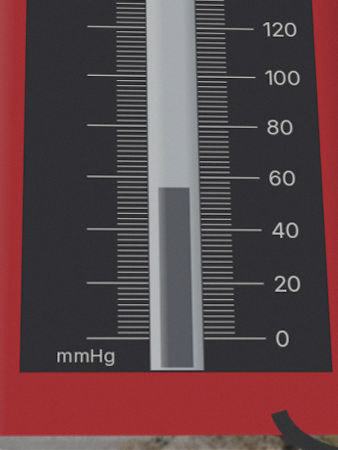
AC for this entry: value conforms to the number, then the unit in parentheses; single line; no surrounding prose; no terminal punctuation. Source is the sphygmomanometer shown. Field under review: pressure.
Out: 56 (mmHg)
